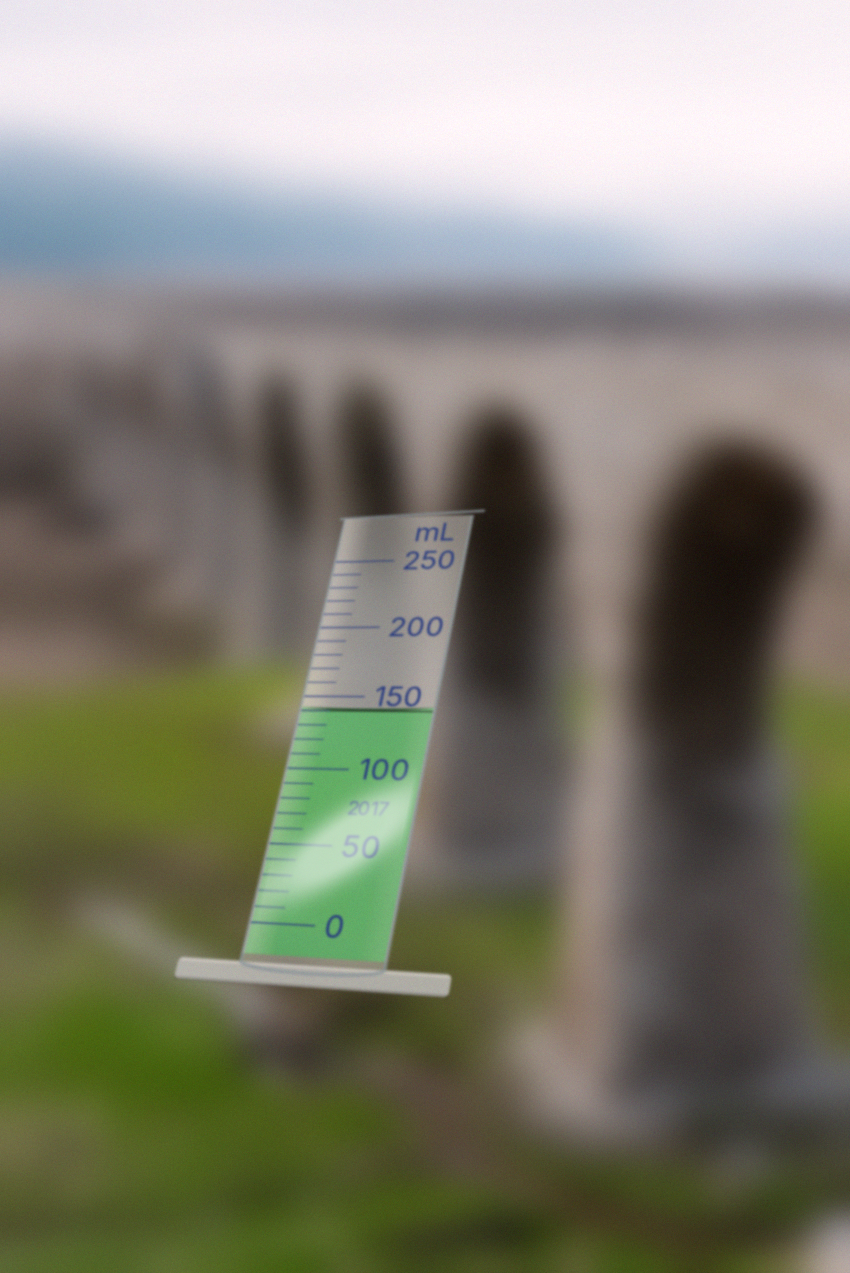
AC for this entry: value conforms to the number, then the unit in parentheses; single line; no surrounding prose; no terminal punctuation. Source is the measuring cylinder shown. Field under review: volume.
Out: 140 (mL)
